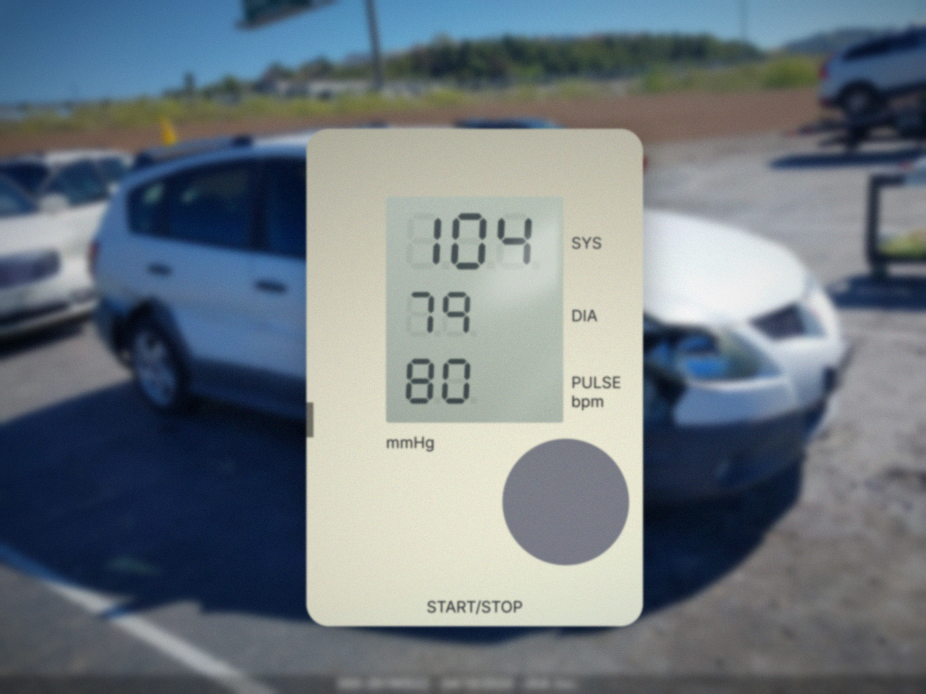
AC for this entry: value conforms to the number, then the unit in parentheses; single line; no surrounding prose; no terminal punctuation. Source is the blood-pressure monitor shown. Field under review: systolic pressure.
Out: 104 (mmHg)
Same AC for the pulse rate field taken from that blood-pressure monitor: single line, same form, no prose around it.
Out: 80 (bpm)
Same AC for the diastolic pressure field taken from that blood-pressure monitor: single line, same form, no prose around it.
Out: 79 (mmHg)
